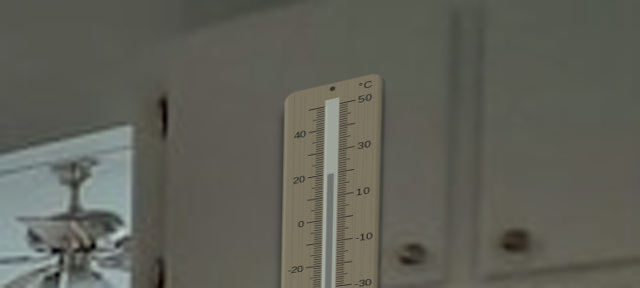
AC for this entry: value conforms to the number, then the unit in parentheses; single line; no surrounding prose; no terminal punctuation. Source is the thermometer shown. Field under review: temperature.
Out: 20 (°C)
